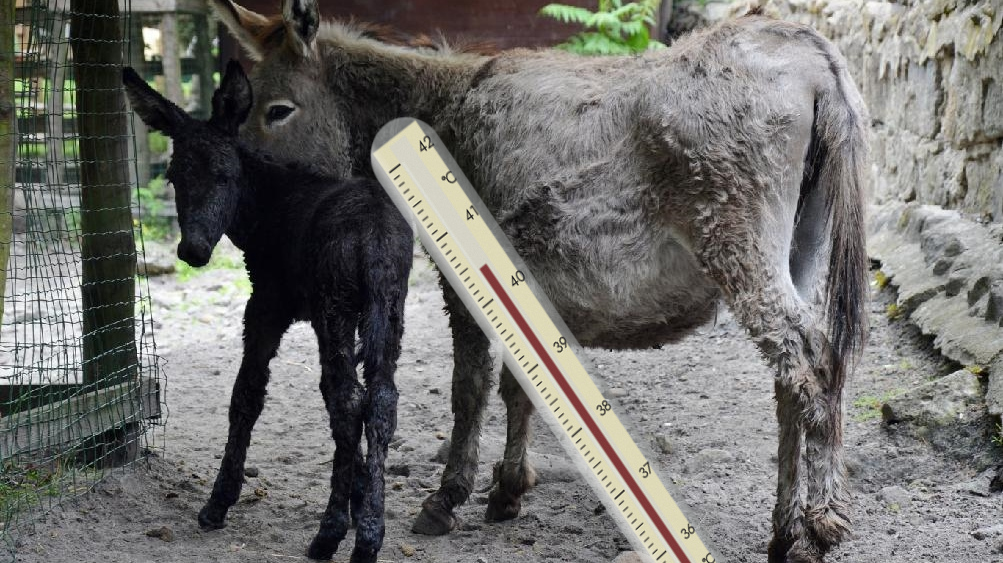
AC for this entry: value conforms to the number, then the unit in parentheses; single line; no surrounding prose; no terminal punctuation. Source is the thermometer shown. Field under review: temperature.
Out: 40.4 (°C)
